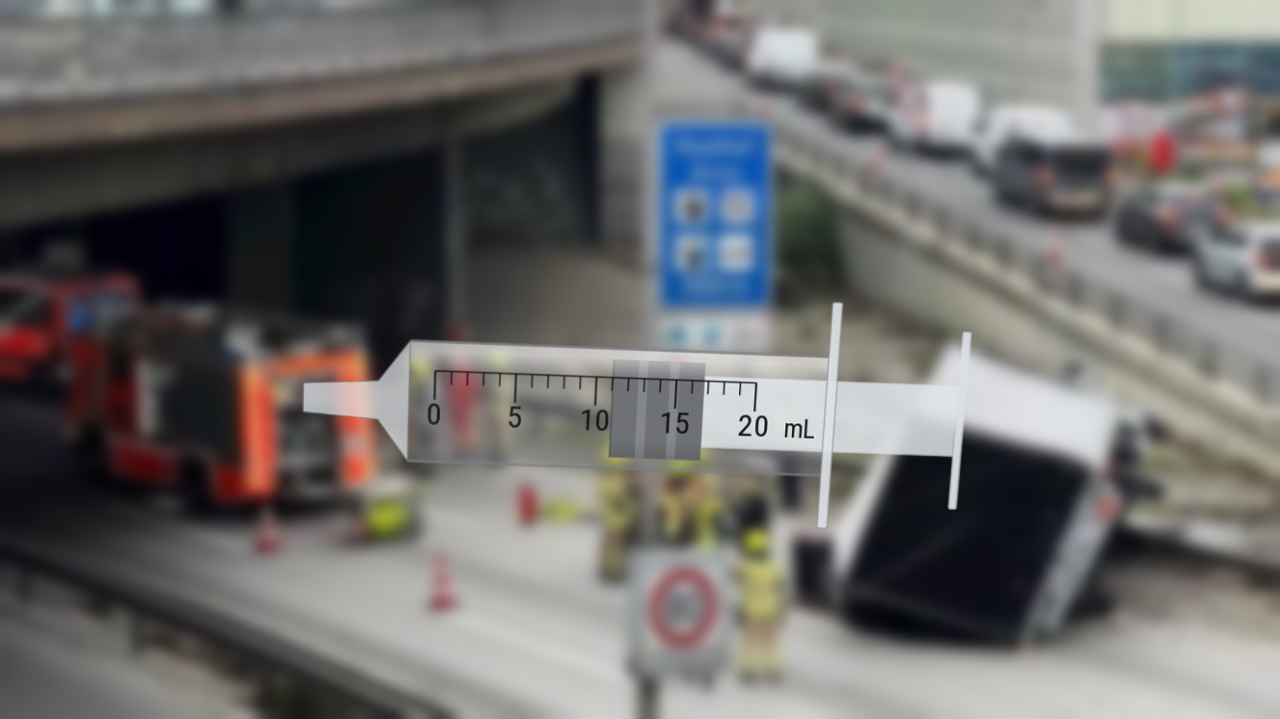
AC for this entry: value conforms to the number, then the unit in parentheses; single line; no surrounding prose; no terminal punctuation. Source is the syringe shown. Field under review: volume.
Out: 11 (mL)
